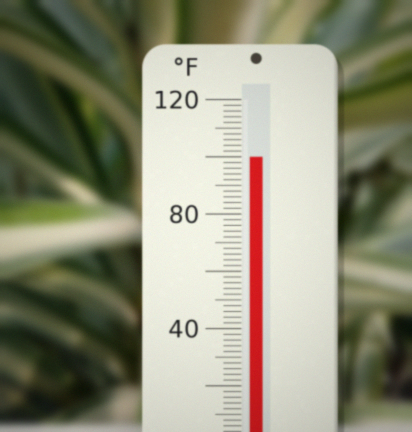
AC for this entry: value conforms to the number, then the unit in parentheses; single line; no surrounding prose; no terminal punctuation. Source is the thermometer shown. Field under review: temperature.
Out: 100 (°F)
